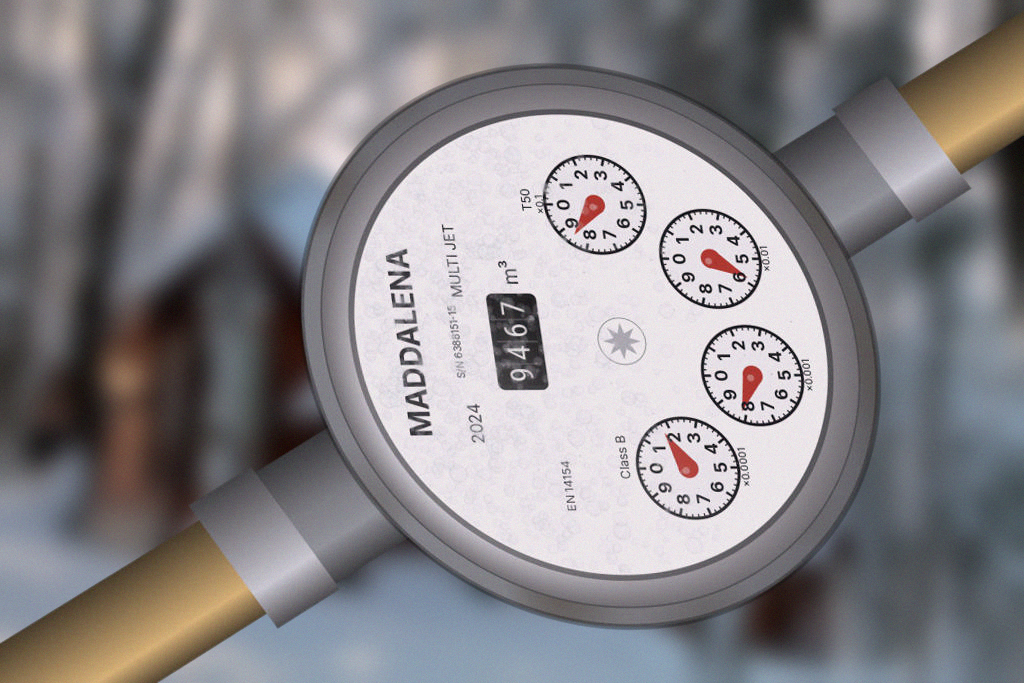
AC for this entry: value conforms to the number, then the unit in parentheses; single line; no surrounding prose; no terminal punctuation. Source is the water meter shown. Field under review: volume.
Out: 9467.8581 (m³)
